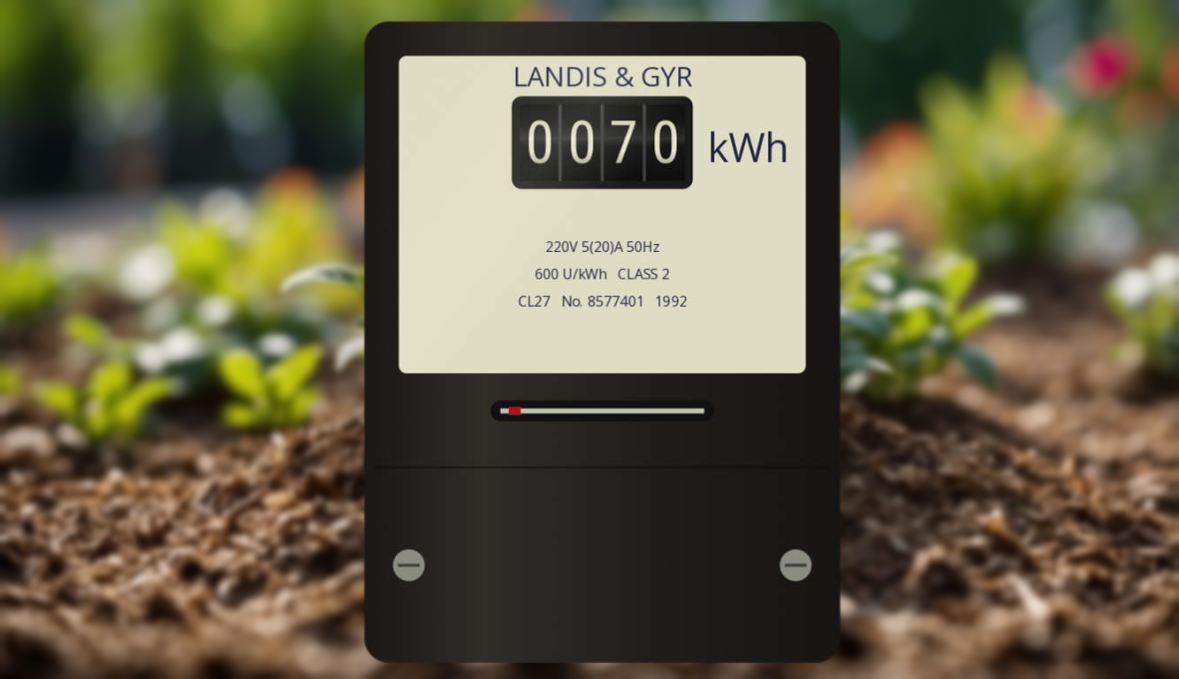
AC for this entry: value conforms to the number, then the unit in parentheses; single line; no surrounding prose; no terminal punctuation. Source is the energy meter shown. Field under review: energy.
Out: 70 (kWh)
